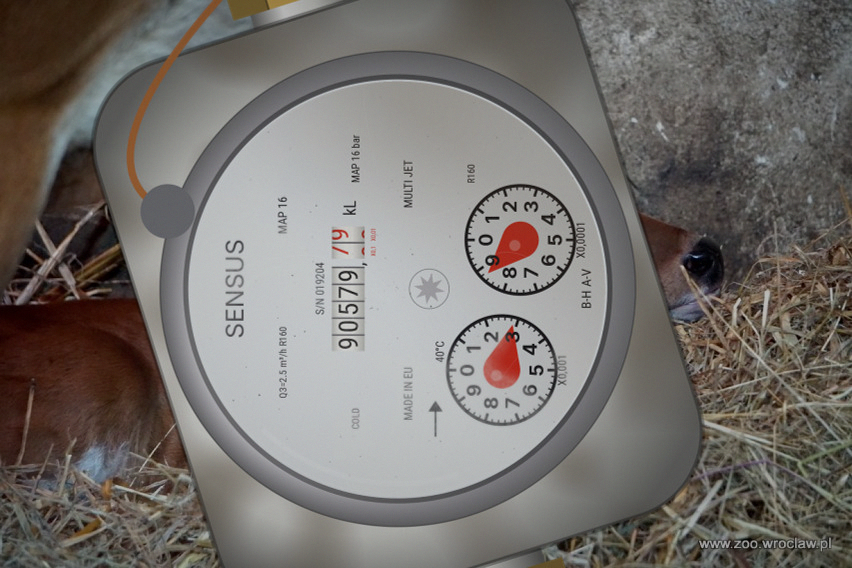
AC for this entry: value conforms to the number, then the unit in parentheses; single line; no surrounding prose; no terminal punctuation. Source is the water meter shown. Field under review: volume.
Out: 90579.7928 (kL)
